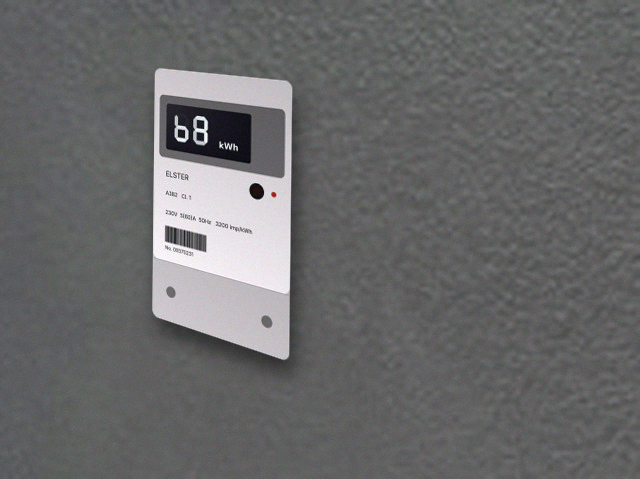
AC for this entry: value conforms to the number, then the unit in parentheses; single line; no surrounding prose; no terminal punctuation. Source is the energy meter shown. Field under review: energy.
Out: 68 (kWh)
